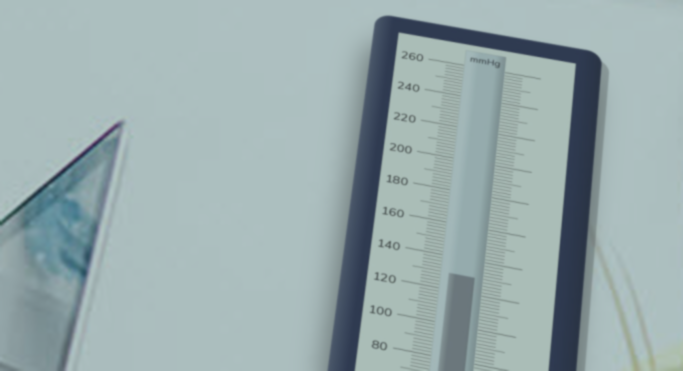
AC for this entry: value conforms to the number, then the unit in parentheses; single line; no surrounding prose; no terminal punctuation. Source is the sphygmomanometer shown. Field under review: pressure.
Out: 130 (mmHg)
